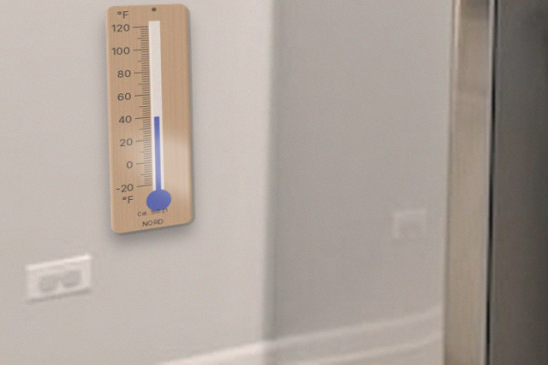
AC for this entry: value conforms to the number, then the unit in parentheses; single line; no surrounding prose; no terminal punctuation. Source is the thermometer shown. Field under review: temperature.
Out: 40 (°F)
